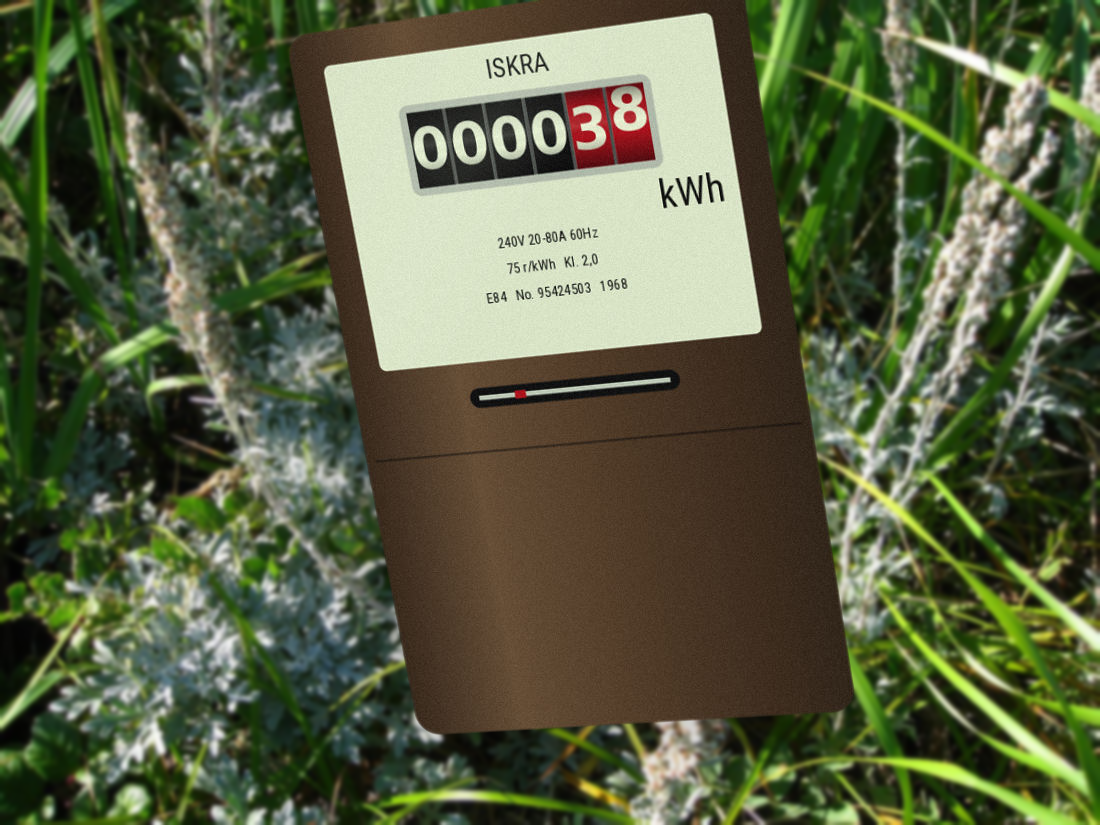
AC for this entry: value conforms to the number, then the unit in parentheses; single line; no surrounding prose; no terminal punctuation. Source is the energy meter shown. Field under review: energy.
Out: 0.38 (kWh)
